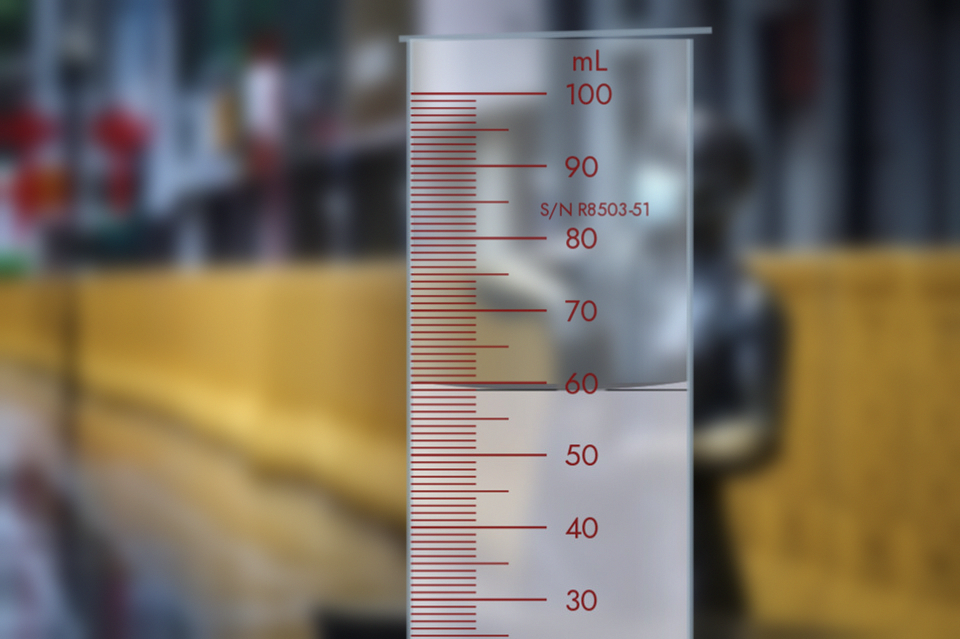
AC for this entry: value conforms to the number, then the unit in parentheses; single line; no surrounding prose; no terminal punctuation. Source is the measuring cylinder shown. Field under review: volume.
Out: 59 (mL)
